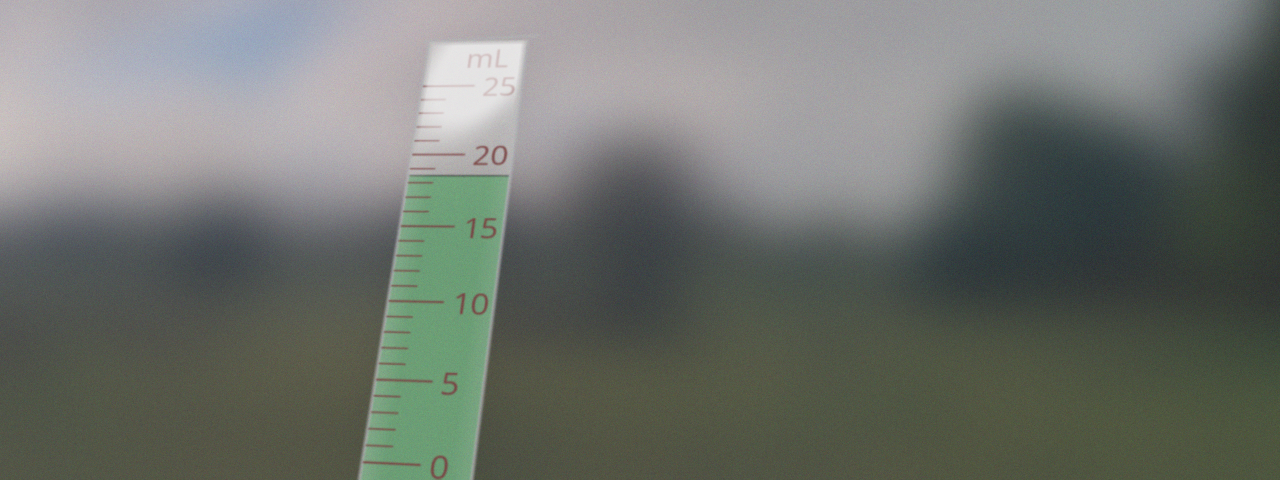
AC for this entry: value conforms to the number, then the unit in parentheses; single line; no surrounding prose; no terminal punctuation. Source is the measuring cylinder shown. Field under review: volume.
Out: 18.5 (mL)
